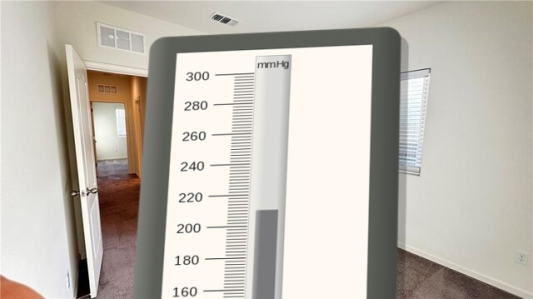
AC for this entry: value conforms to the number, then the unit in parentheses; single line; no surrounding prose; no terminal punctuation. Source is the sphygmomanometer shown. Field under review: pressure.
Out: 210 (mmHg)
